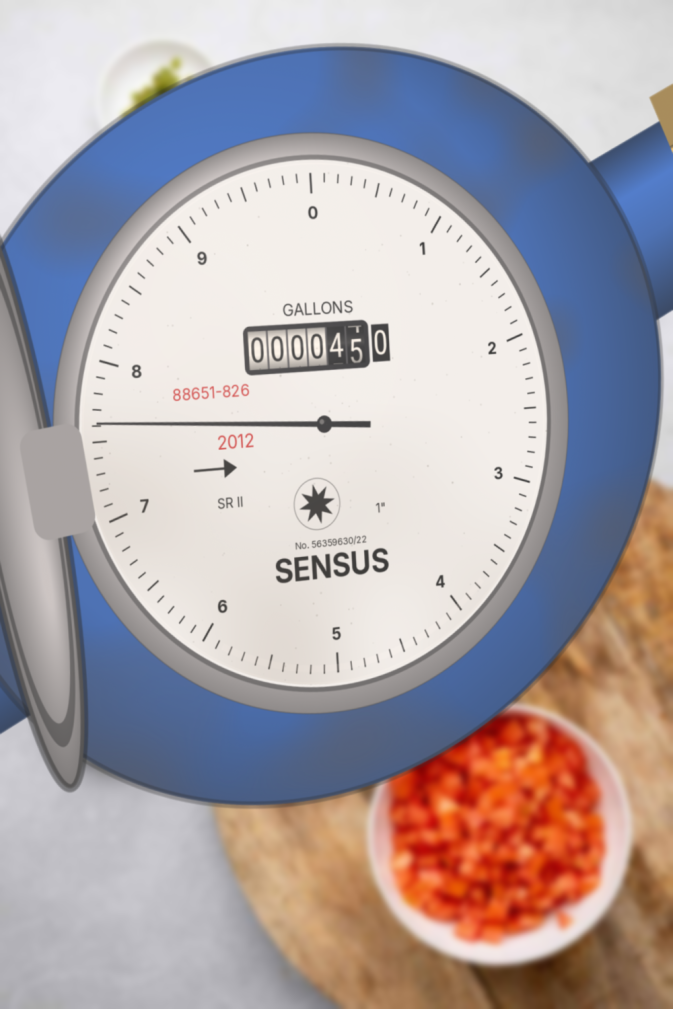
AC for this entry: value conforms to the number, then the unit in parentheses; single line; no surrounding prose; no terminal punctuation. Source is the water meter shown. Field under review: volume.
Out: 447.6 (gal)
